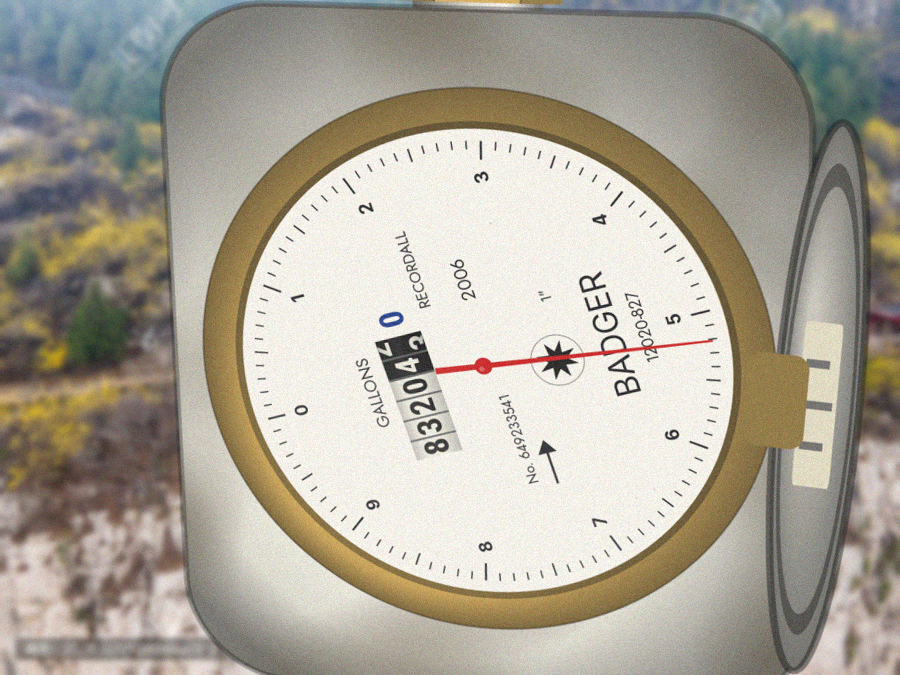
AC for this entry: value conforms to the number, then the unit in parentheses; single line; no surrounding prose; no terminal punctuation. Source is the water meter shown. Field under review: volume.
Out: 8320425.2 (gal)
